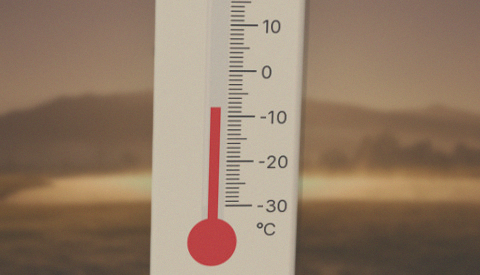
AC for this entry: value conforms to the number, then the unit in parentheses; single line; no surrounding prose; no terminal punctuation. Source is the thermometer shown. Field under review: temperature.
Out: -8 (°C)
